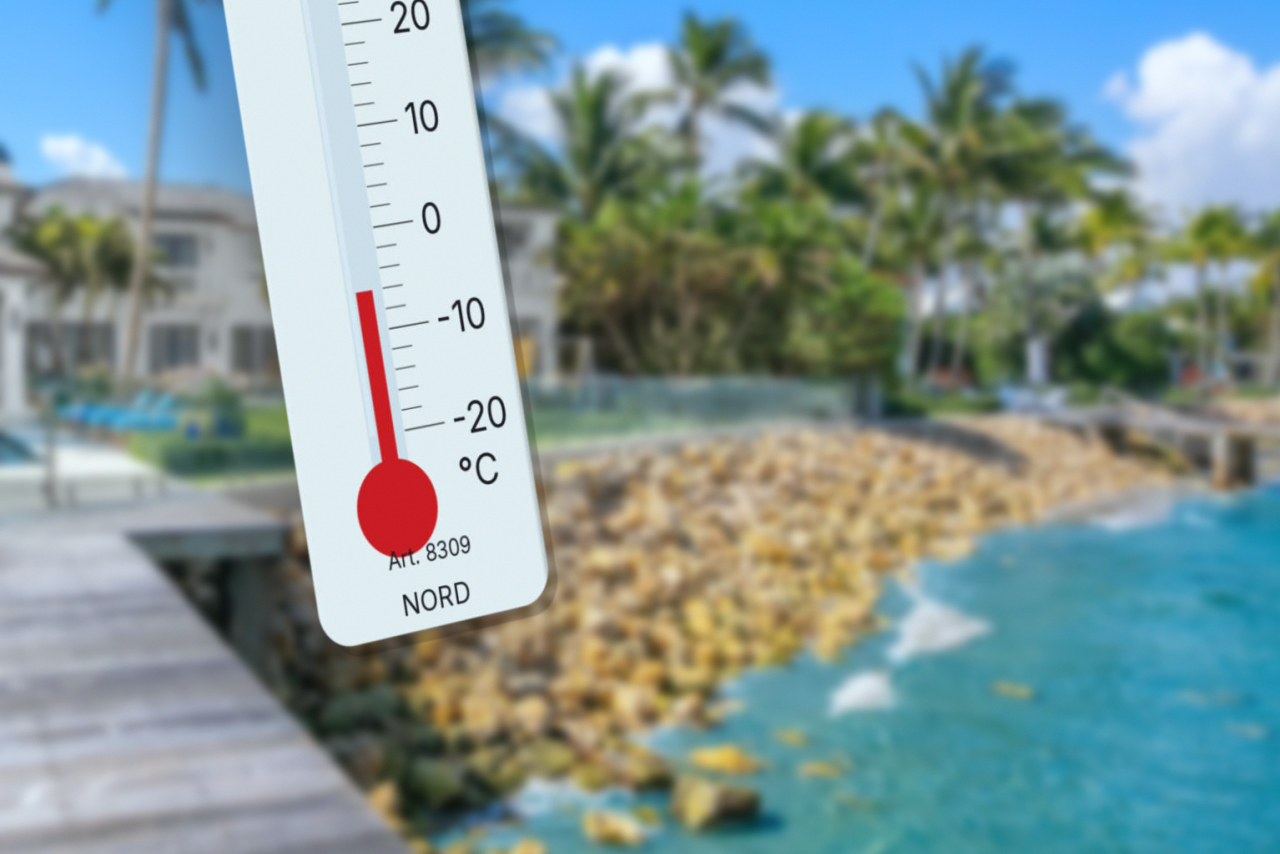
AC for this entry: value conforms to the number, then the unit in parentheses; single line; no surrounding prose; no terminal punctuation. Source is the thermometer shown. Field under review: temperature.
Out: -6 (°C)
